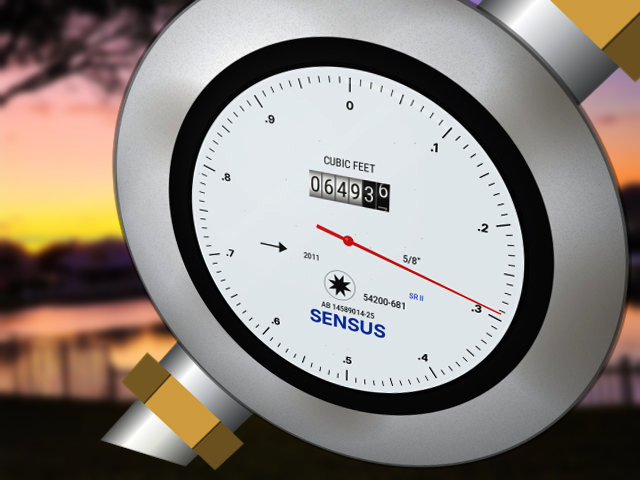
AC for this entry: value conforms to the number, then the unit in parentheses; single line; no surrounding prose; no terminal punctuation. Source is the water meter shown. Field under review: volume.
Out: 64936.29 (ft³)
